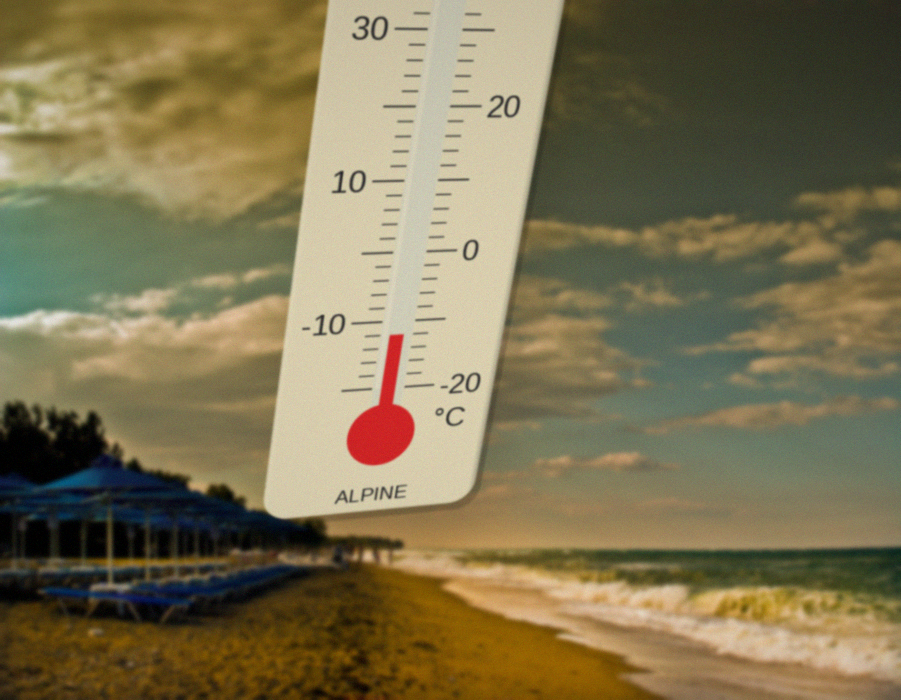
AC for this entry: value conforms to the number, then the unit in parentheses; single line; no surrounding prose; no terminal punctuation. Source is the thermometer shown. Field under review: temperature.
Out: -12 (°C)
